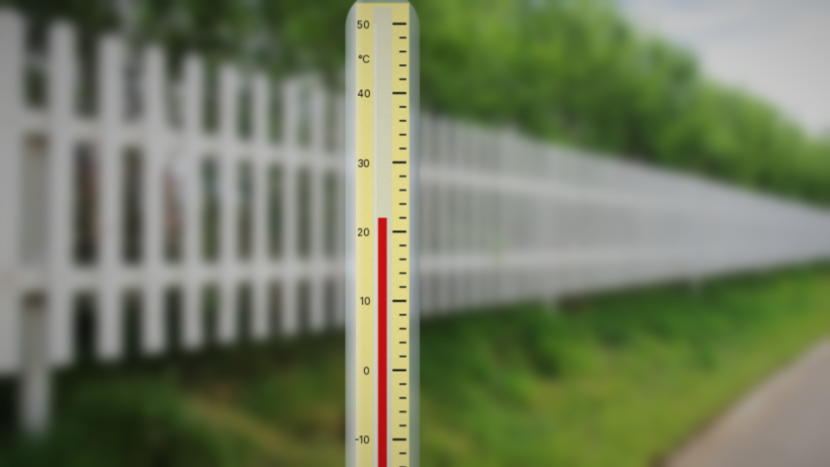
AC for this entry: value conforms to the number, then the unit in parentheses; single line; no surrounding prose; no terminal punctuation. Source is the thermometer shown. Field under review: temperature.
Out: 22 (°C)
